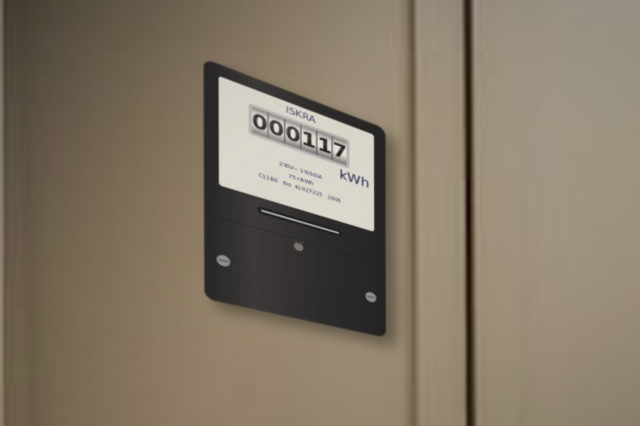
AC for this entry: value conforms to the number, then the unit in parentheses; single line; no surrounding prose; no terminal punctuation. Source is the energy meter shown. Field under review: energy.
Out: 117 (kWh)
